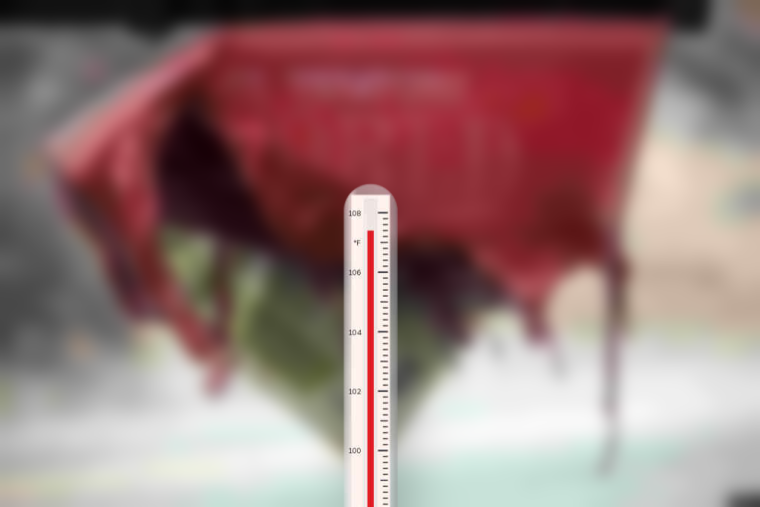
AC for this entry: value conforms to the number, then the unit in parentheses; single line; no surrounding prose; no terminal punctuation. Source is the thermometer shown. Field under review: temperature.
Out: 107.4 (°F)
